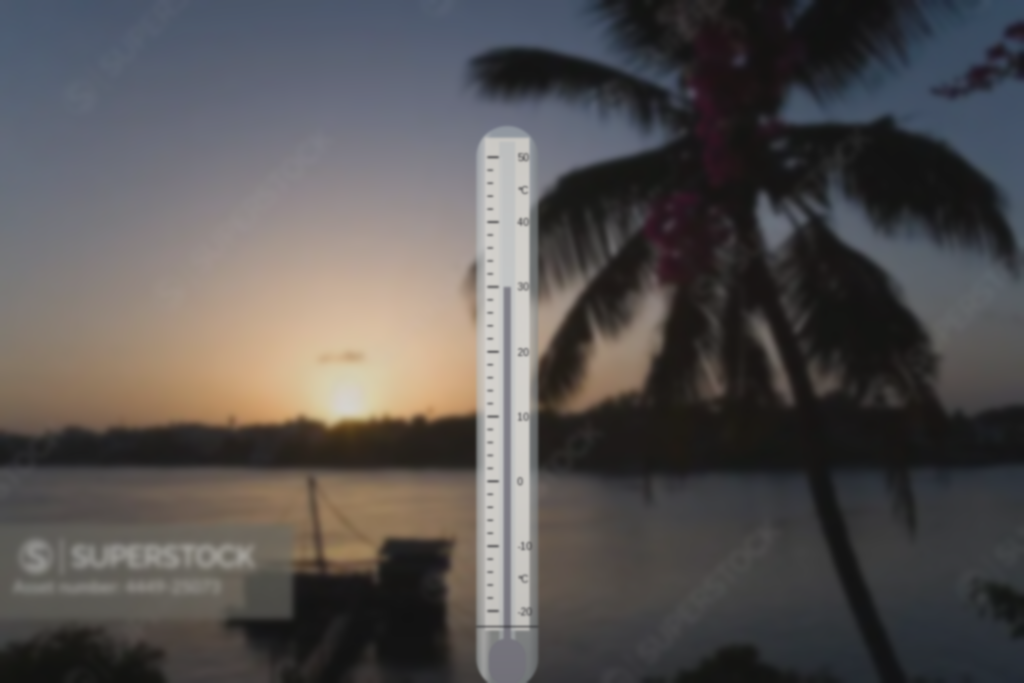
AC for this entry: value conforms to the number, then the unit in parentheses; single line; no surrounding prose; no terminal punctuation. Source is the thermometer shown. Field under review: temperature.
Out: 30 (°C)
